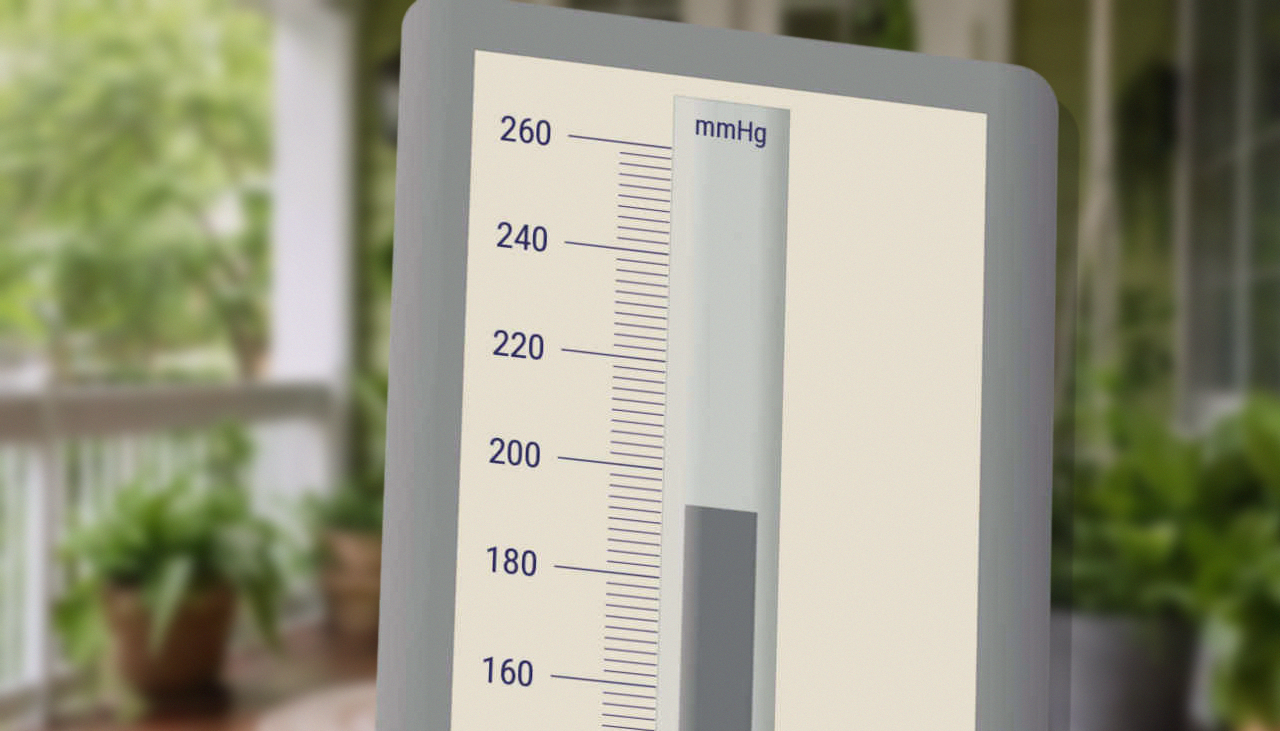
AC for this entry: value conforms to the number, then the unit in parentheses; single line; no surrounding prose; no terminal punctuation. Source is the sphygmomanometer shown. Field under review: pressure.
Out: 194 (mmHg)
